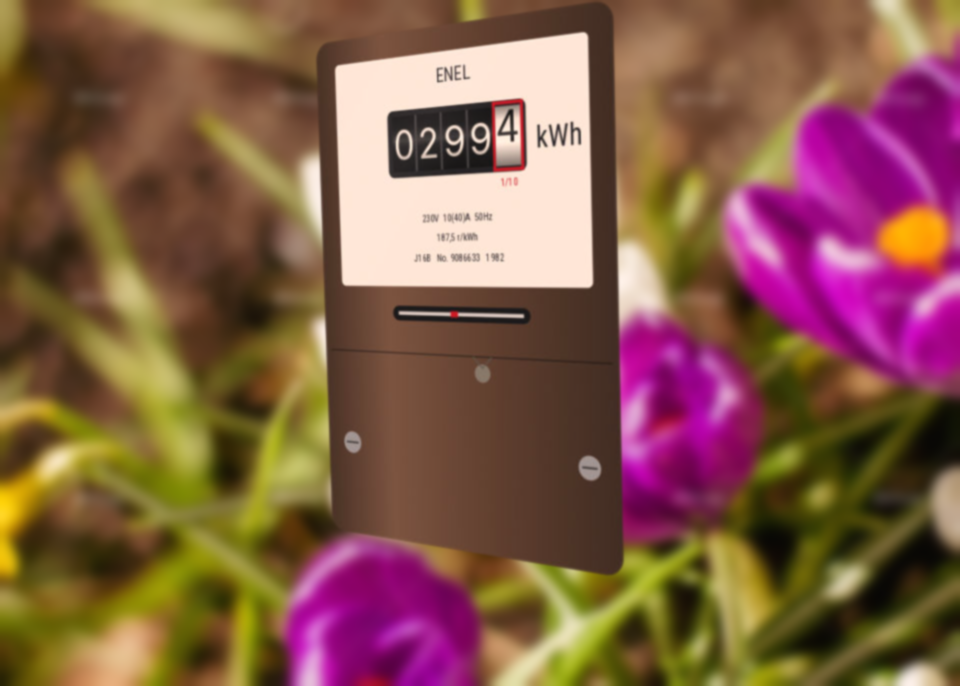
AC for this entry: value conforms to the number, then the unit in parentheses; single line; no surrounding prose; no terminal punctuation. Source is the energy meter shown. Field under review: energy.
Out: 299.4 (kWh)
